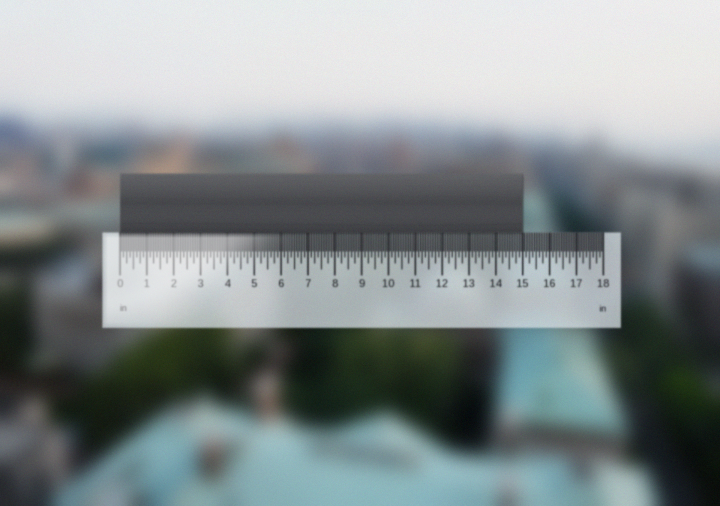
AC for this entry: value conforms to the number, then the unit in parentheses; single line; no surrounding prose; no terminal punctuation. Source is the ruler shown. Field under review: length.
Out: 15 (in)
